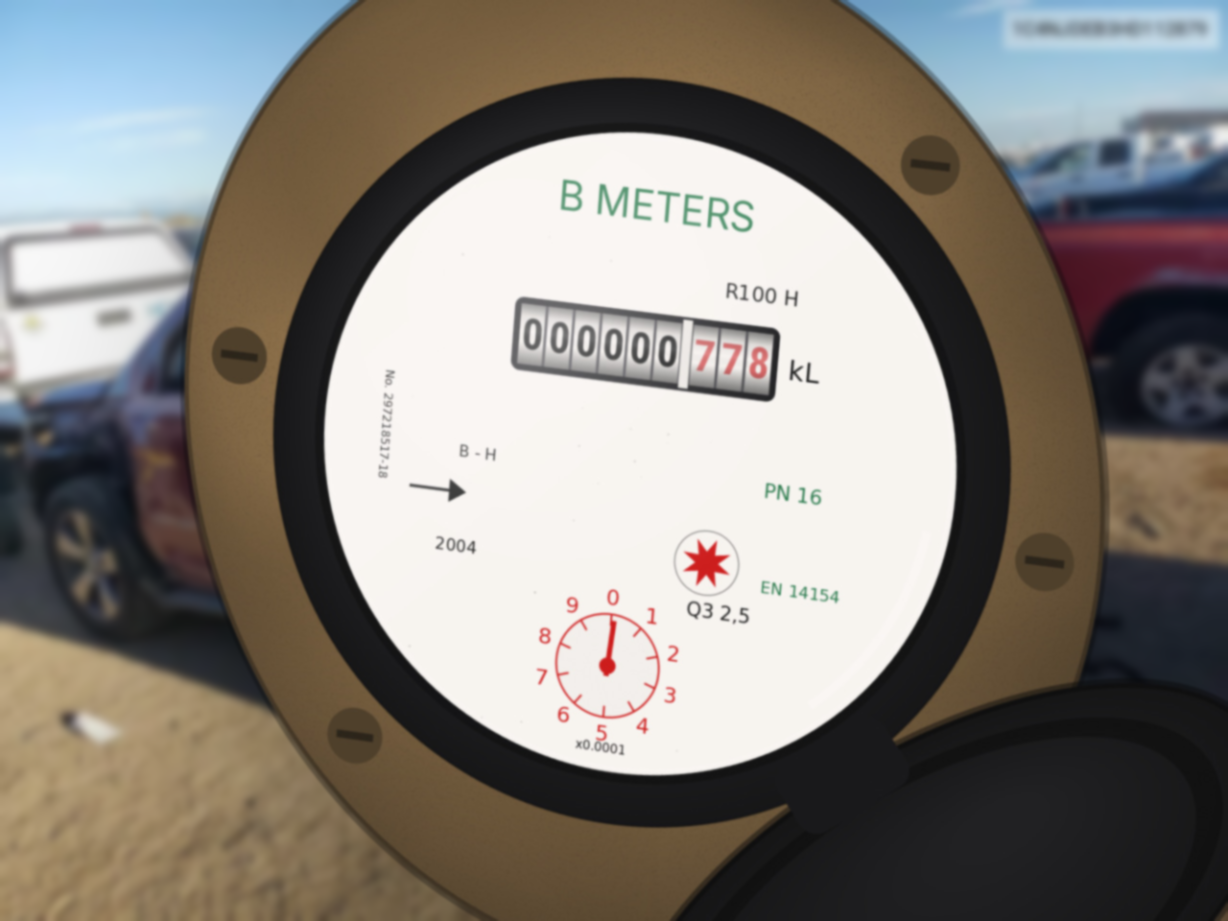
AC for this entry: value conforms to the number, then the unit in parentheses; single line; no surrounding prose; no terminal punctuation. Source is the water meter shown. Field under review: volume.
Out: 0.7780 (kL)
